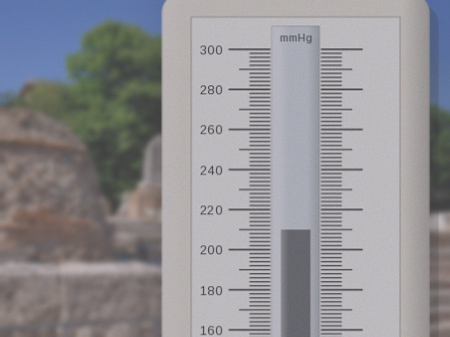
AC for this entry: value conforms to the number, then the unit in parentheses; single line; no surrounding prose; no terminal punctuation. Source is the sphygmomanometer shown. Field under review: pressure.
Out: 210 (mmHg)
